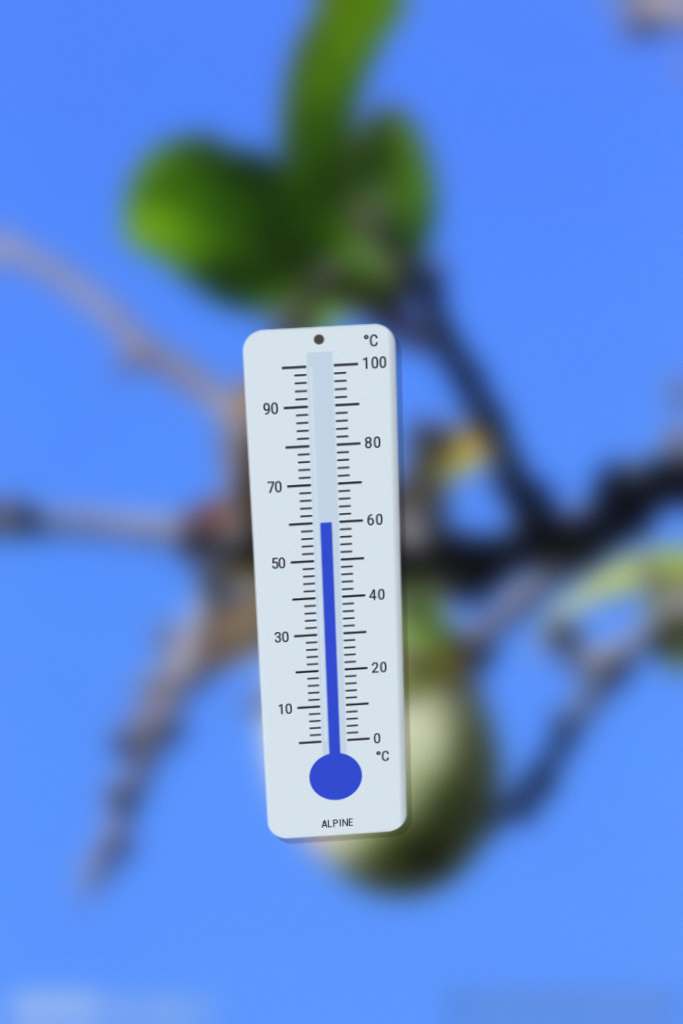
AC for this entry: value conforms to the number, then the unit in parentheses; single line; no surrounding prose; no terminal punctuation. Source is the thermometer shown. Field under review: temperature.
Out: 60 (°C)
